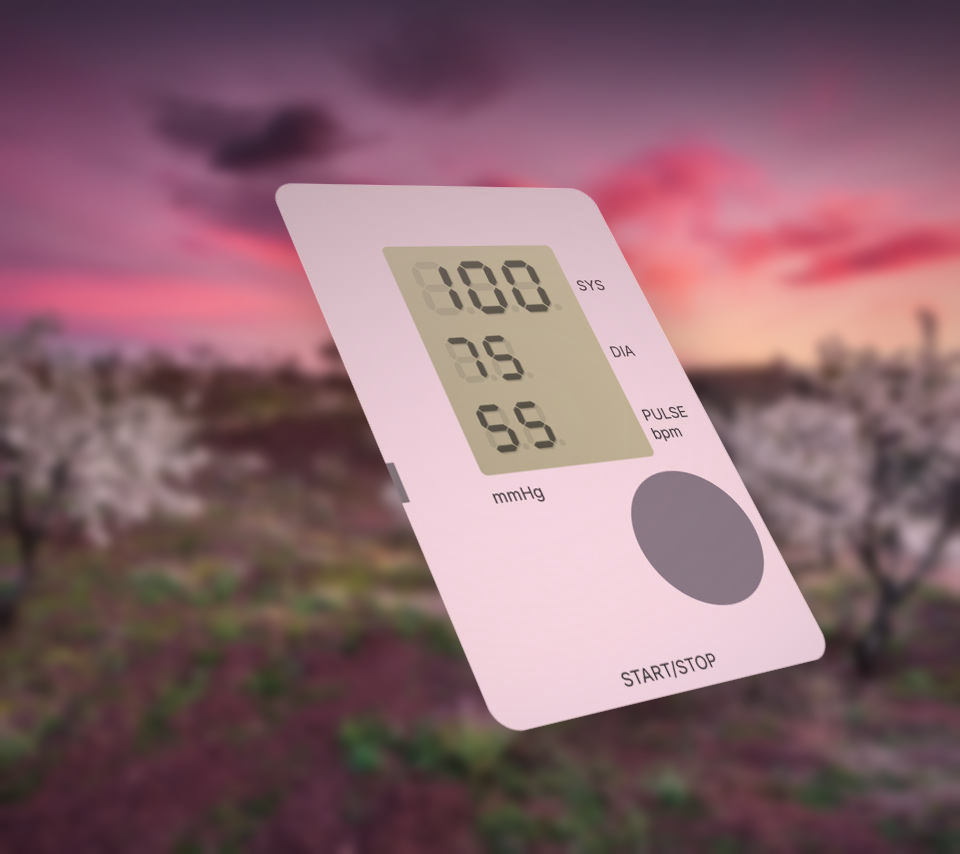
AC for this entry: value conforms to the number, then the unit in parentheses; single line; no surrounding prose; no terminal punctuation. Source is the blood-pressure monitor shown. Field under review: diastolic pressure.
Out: 75 (mmHg)
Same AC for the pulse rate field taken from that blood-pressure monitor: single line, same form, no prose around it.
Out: 55 (bpm)
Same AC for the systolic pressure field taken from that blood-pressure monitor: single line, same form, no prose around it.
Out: 100 (mmHg)
